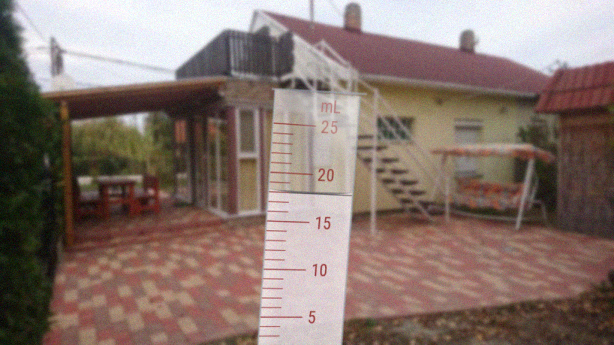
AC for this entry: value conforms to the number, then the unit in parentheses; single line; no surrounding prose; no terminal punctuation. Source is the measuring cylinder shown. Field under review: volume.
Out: 18 (mL)
